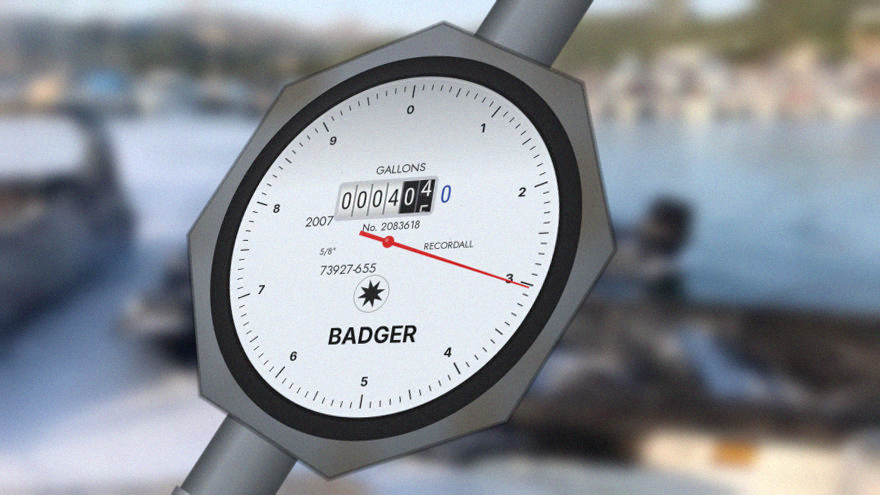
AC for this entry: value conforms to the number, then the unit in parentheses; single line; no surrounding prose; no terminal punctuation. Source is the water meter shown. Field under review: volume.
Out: 4043.0 (gal)
